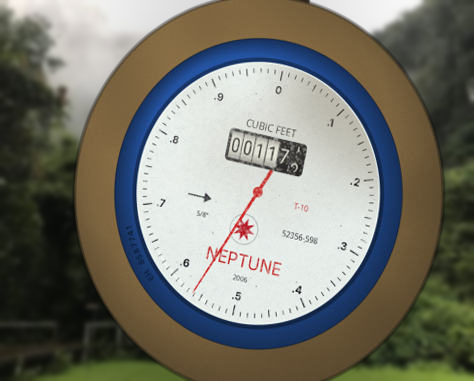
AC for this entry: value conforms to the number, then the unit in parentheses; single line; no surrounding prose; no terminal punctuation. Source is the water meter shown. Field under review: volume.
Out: 1171.56 (ft³)
